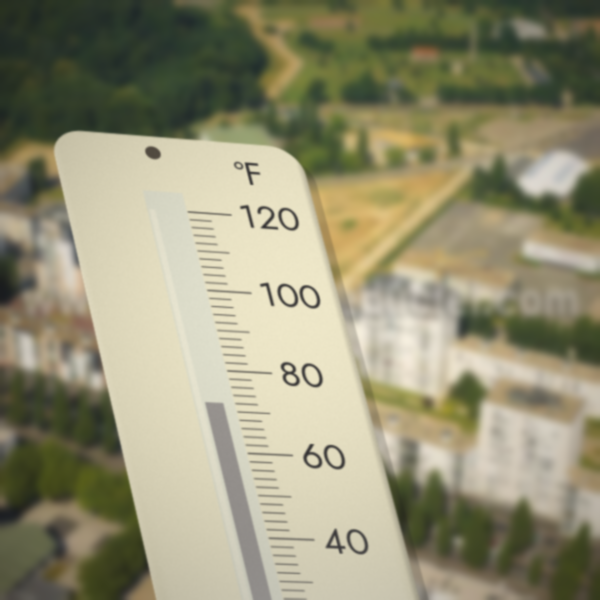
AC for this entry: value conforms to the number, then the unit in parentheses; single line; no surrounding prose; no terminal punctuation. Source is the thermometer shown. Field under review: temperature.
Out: 72 (°F)
